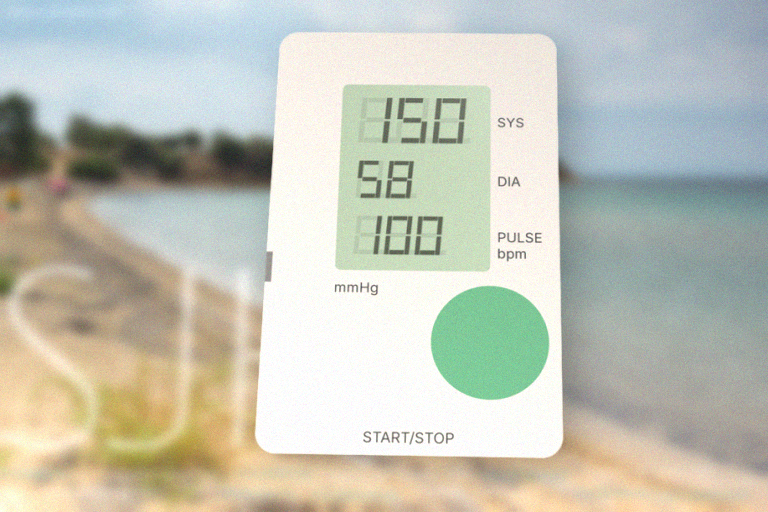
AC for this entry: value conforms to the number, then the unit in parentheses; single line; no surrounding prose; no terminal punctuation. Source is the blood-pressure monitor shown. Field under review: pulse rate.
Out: 100 (bpm)
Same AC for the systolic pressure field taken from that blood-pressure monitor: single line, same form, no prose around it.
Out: 150 (mmHg)
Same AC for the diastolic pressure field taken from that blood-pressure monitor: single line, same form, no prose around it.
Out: 58 (mmHg)
